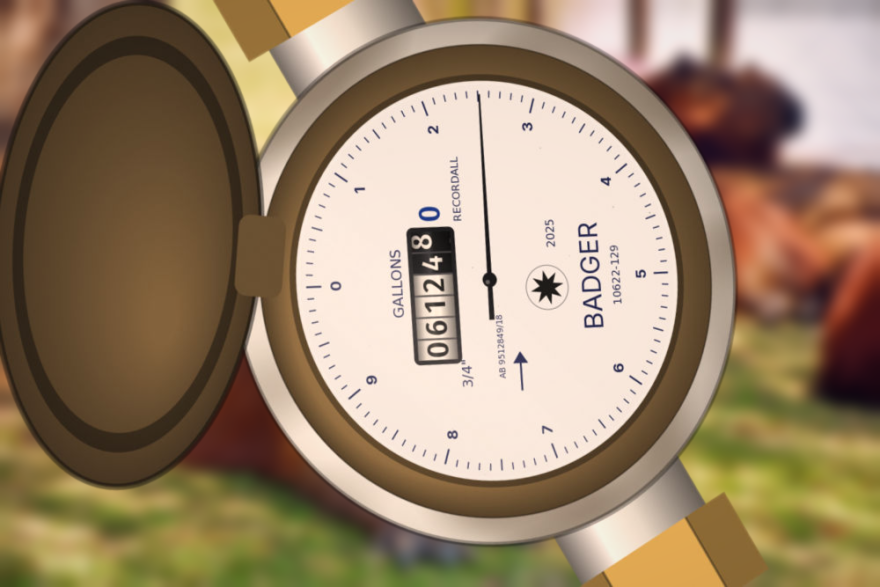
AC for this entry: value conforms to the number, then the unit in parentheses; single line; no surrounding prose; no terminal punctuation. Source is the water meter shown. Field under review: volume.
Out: 612482.5 (gal)
